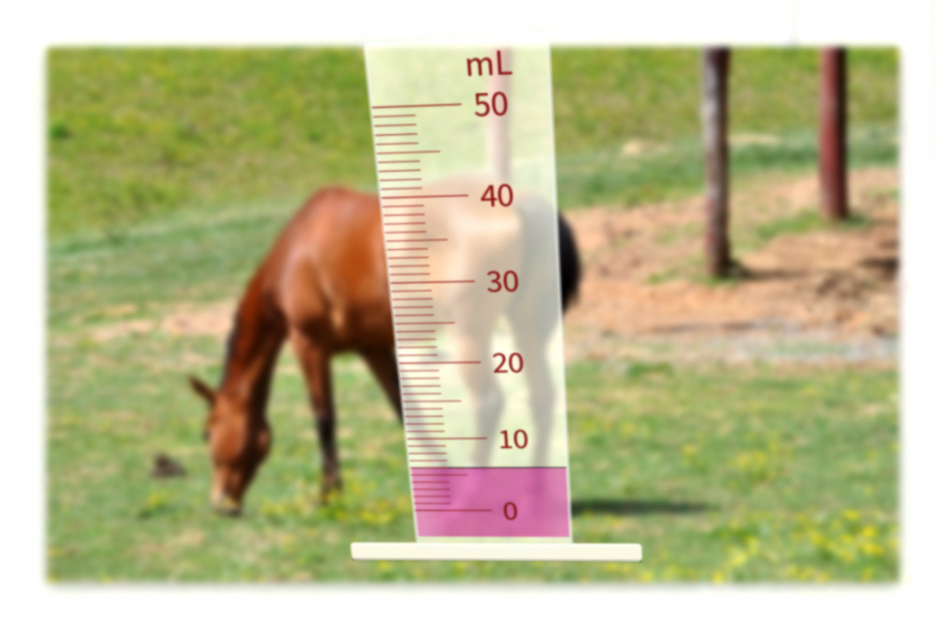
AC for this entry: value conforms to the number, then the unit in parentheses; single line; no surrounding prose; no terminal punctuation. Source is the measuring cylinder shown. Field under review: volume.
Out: 6 (mL)
